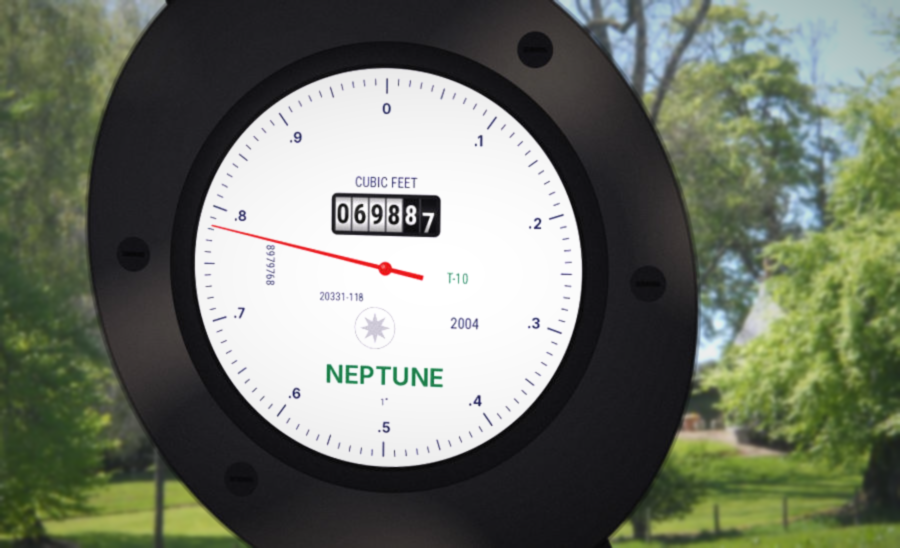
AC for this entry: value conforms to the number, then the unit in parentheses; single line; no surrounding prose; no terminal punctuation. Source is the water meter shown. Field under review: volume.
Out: 69886.78 (ft³)
